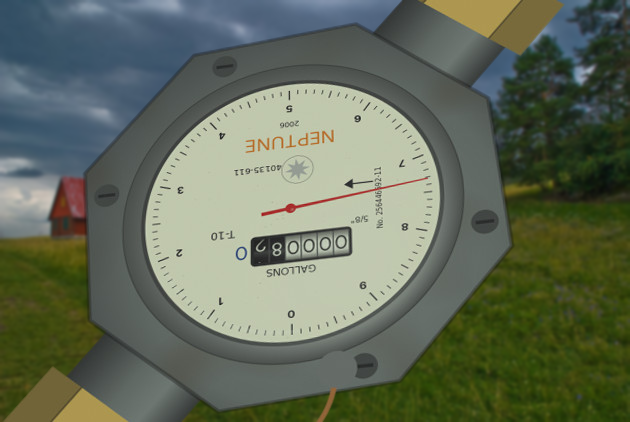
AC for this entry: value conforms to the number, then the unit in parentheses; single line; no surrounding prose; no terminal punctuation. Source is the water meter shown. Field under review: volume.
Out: 817.3 (gal)
